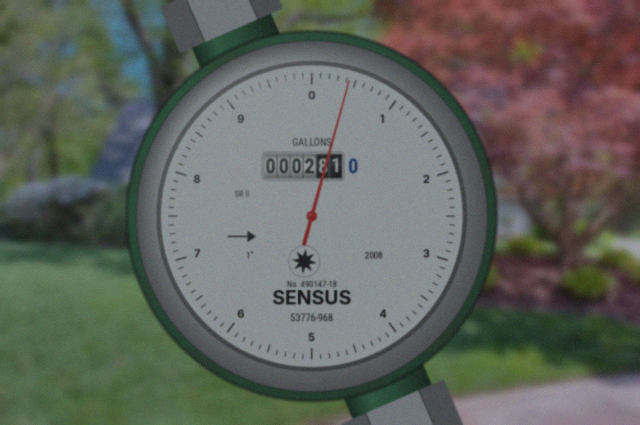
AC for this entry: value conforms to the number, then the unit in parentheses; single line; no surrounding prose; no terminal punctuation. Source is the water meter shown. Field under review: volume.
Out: 2810.4 (gal)
